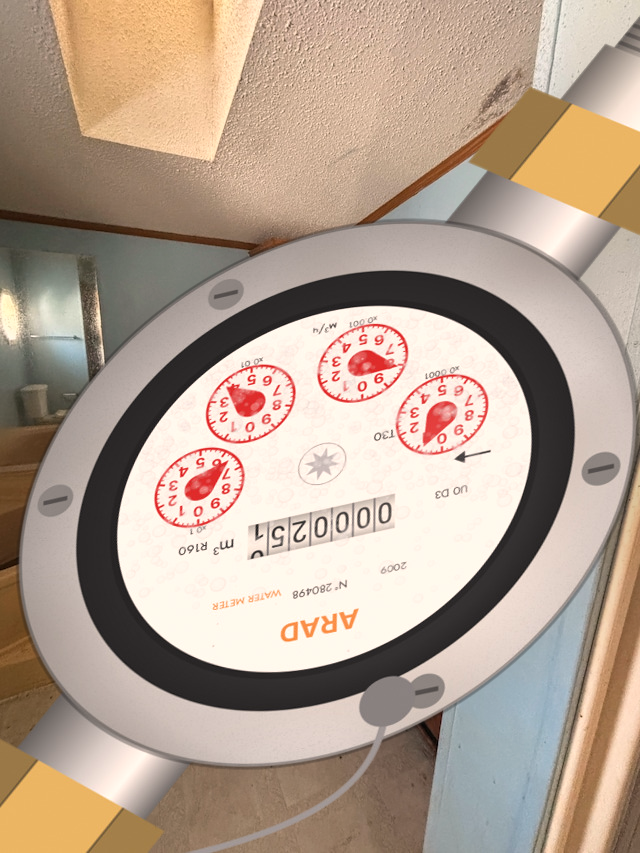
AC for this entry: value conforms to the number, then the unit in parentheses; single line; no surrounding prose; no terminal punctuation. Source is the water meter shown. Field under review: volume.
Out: 250.6380 (m³)
